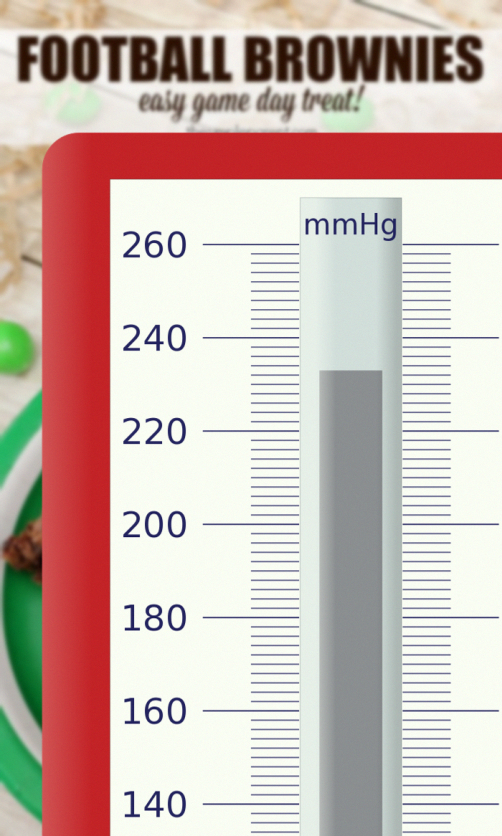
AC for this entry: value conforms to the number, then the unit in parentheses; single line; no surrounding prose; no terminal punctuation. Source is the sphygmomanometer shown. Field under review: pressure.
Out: 233 (mmHg)
